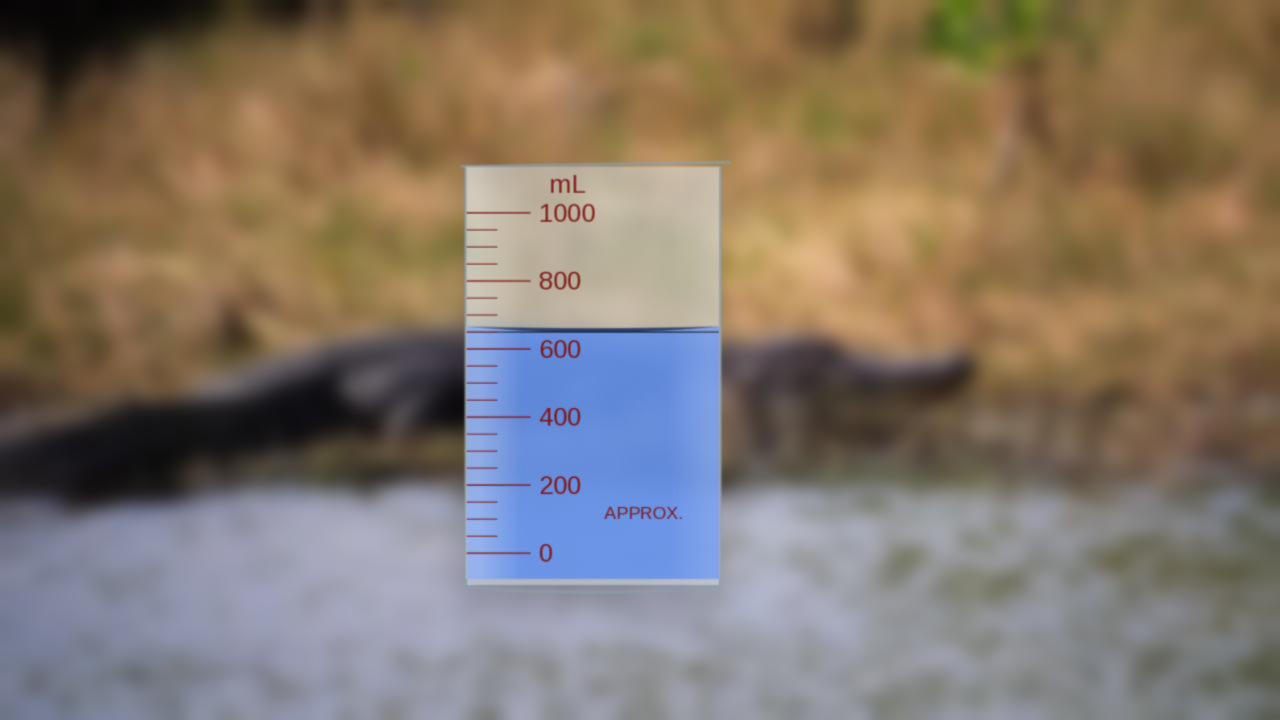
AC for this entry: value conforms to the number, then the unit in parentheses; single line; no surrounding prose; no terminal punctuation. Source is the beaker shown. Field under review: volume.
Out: 650 (mL)
